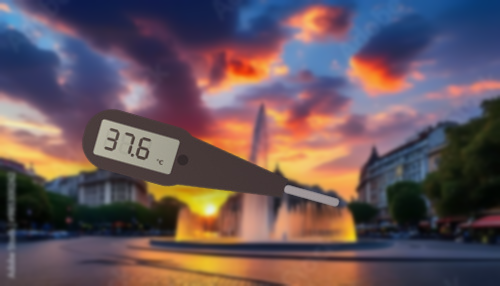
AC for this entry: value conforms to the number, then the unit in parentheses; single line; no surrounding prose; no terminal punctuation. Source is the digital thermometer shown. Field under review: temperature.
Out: 37.6 (°C)
